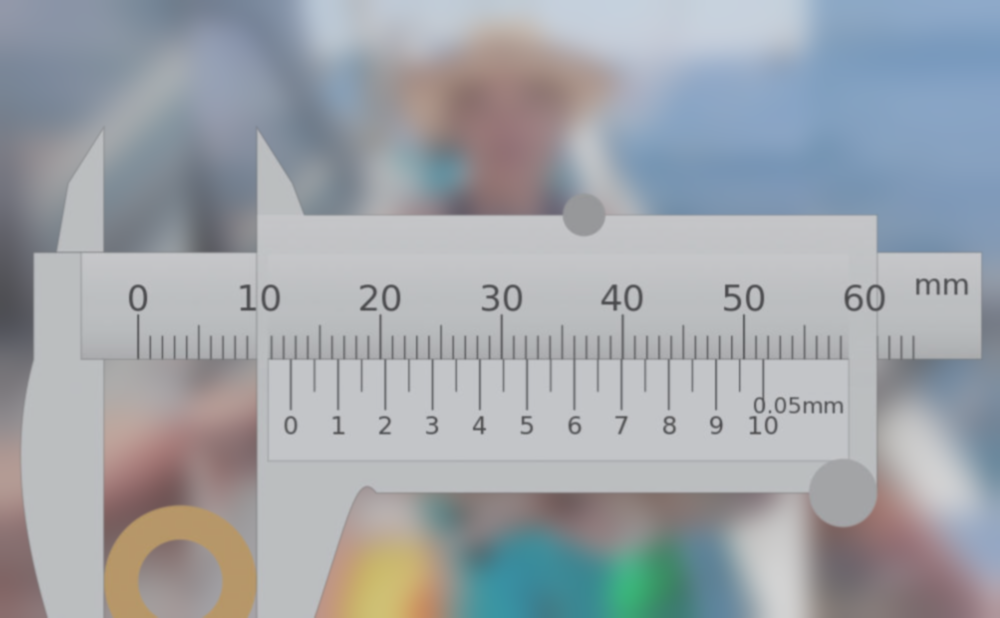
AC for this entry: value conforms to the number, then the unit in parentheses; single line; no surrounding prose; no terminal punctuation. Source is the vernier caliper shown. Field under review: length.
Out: 12.6 (mm)
